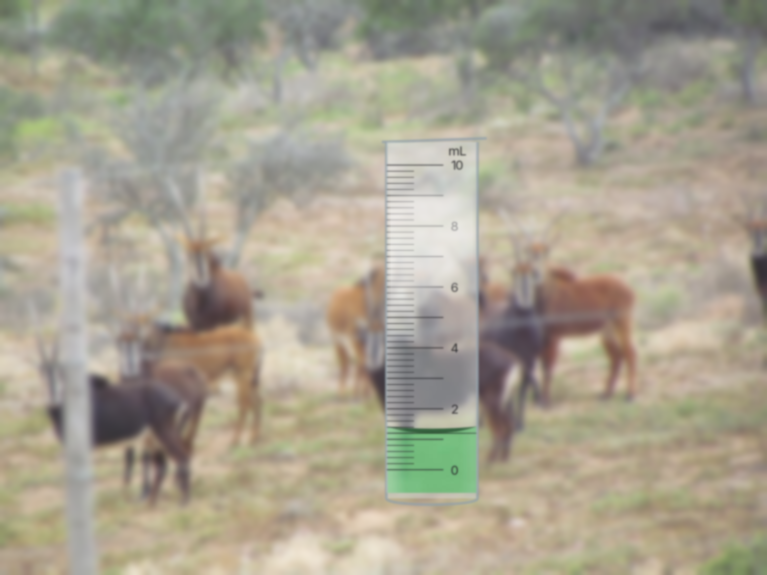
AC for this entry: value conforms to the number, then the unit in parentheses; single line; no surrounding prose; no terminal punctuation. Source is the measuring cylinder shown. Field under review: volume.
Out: 1.2 (mL)
